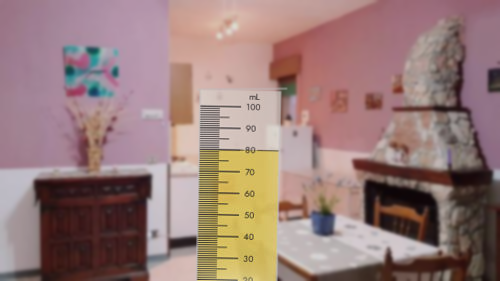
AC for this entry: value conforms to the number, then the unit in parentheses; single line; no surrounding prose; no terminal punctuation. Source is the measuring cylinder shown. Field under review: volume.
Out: 80 (mL)
